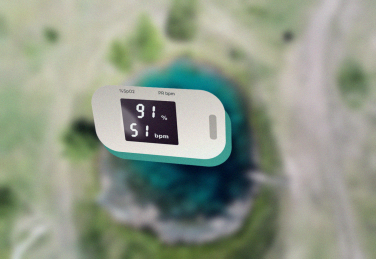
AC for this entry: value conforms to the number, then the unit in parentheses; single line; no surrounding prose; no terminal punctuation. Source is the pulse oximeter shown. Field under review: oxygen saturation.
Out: 91 (%)
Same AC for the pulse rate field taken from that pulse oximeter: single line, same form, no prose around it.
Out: 51 (bpm)
